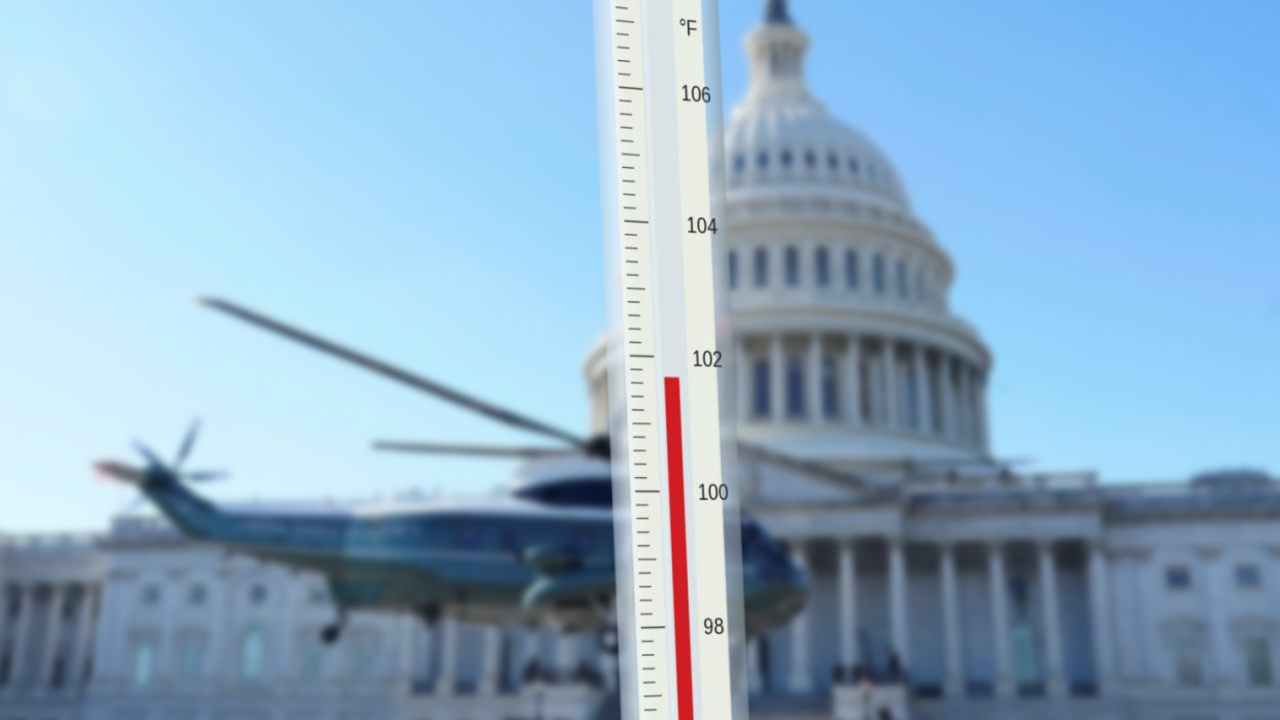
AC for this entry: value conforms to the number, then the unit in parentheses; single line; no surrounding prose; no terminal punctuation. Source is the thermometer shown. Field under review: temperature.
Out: 101.7 (°F)
